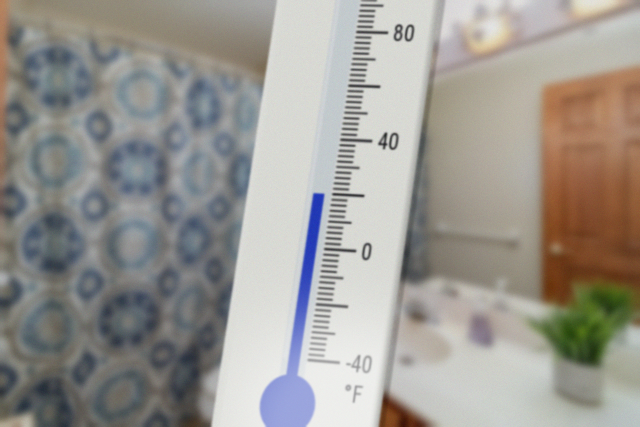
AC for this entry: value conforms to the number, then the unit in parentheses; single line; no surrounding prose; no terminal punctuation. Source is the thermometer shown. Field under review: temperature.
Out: 20 (°F)
